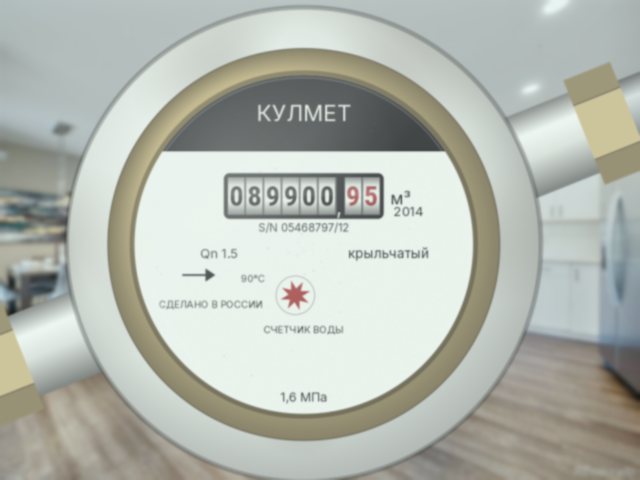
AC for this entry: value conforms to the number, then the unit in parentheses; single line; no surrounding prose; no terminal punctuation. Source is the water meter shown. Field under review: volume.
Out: 89900.95 (m³)
